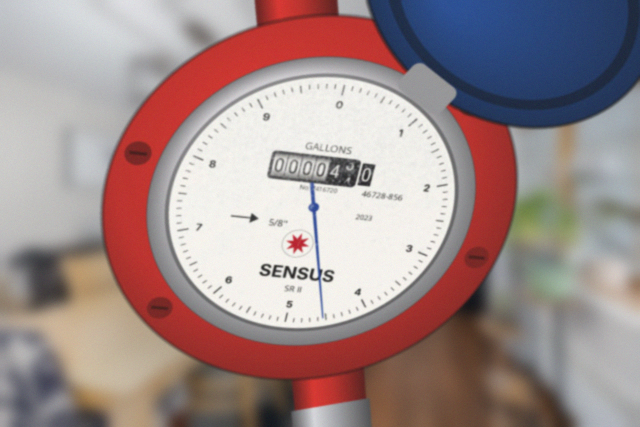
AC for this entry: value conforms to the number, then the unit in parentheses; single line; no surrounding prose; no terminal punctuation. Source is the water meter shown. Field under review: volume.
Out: 434.5 (gal)
